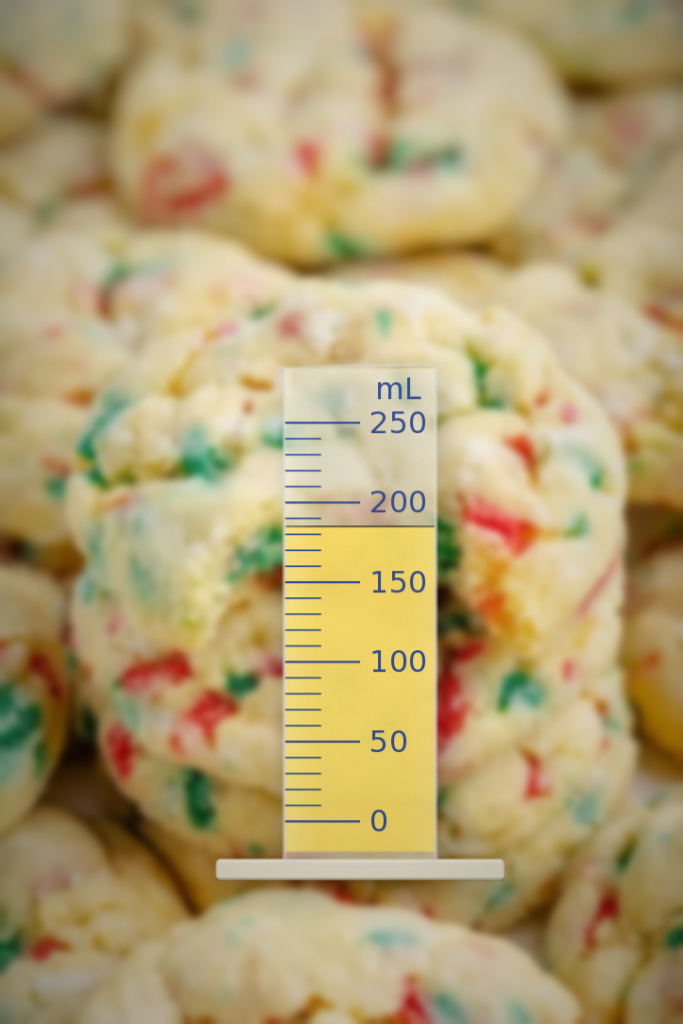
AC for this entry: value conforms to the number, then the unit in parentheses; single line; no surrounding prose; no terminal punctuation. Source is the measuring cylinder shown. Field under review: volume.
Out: 185 (mL)
